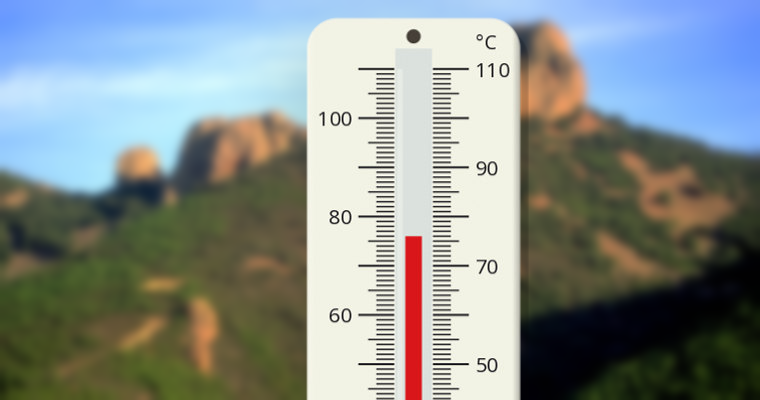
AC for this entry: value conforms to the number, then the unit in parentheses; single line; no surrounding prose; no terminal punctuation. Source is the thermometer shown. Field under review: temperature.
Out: 76 (°C)
